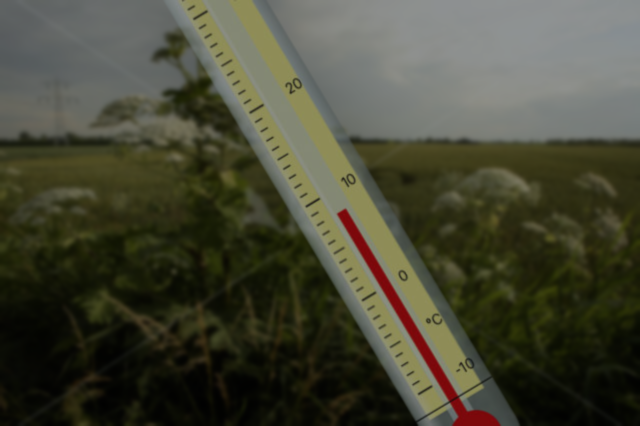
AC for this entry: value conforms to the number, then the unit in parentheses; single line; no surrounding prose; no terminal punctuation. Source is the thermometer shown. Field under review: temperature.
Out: 8 (°C)
